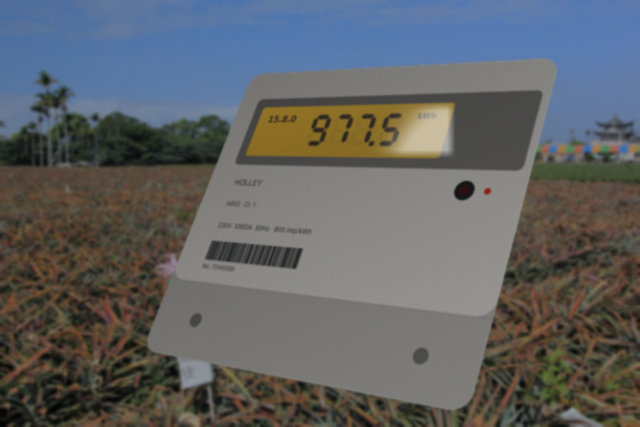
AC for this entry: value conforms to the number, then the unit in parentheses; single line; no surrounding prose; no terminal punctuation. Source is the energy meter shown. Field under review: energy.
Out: 977.5 (kWh)
